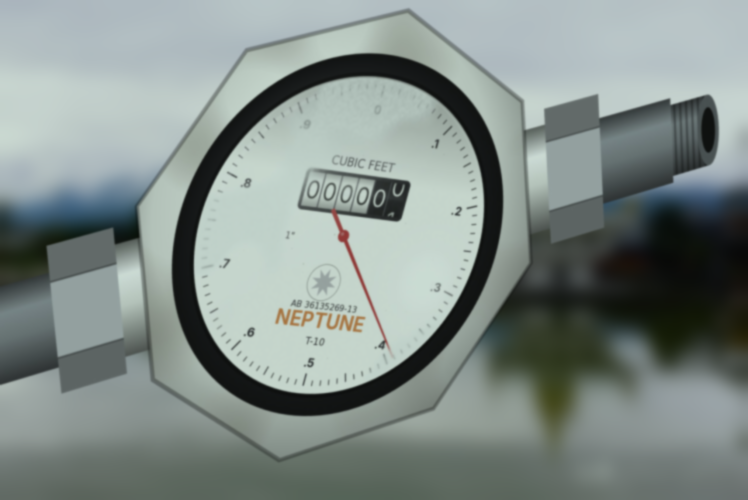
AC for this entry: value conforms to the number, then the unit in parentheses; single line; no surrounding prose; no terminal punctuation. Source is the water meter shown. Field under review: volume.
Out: 0.39 (ft³)
